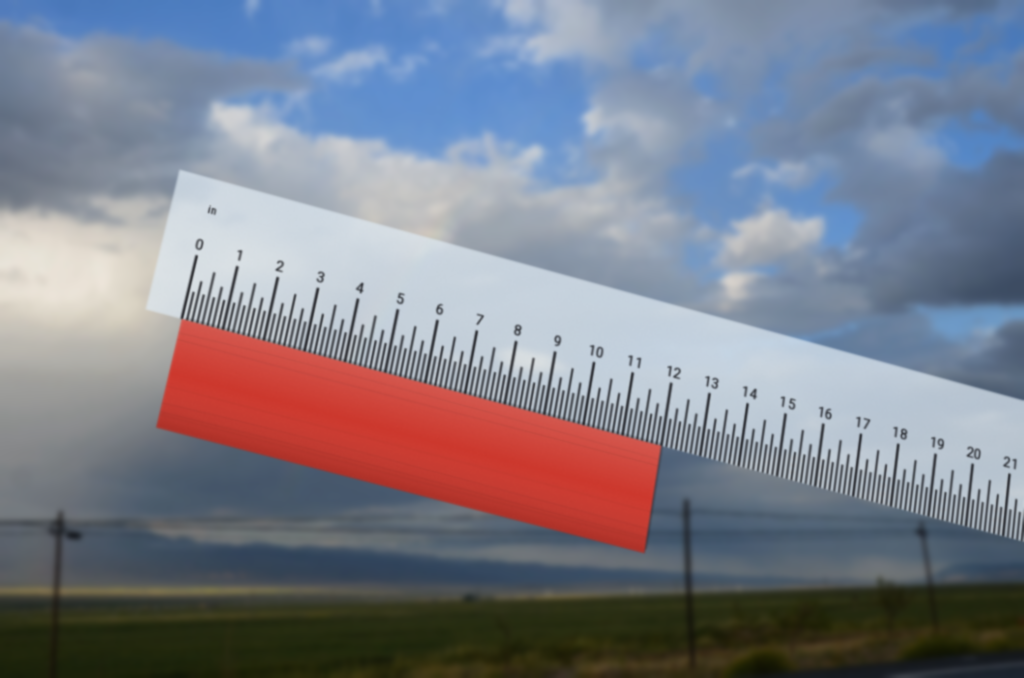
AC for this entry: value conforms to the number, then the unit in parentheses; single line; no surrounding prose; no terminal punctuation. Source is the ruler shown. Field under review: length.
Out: 12 (in)
